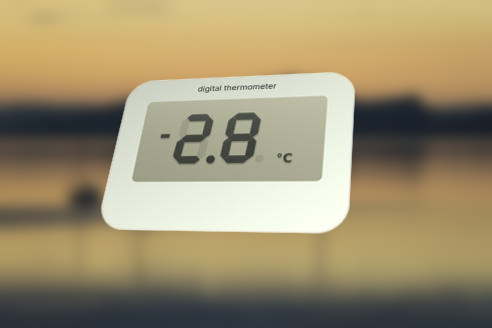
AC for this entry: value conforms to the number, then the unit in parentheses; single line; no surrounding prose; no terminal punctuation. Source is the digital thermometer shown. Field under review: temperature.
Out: -2.8 (°C)
